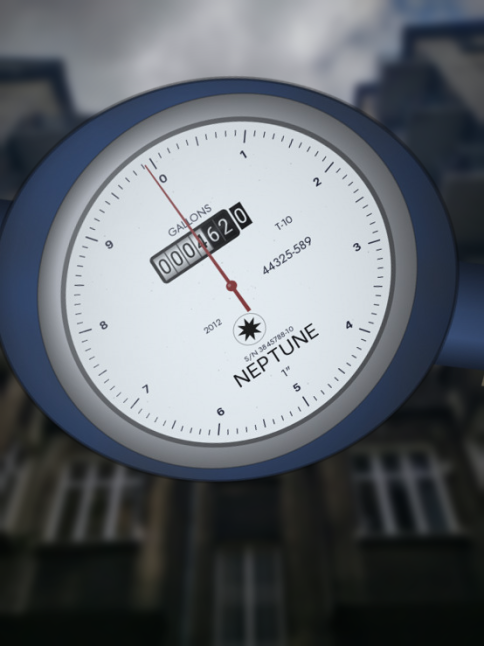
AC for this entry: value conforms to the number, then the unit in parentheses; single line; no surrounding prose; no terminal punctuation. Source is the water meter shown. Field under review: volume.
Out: 4619.9 (gal)
